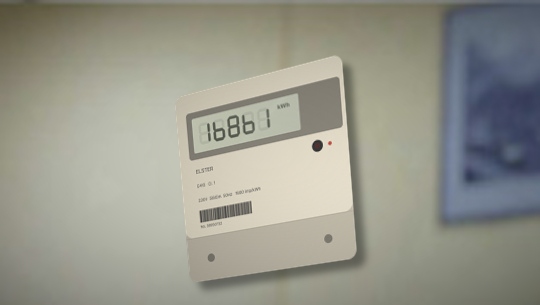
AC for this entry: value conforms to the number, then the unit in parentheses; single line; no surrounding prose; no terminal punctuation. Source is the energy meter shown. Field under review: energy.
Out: 16861 (kWh)
